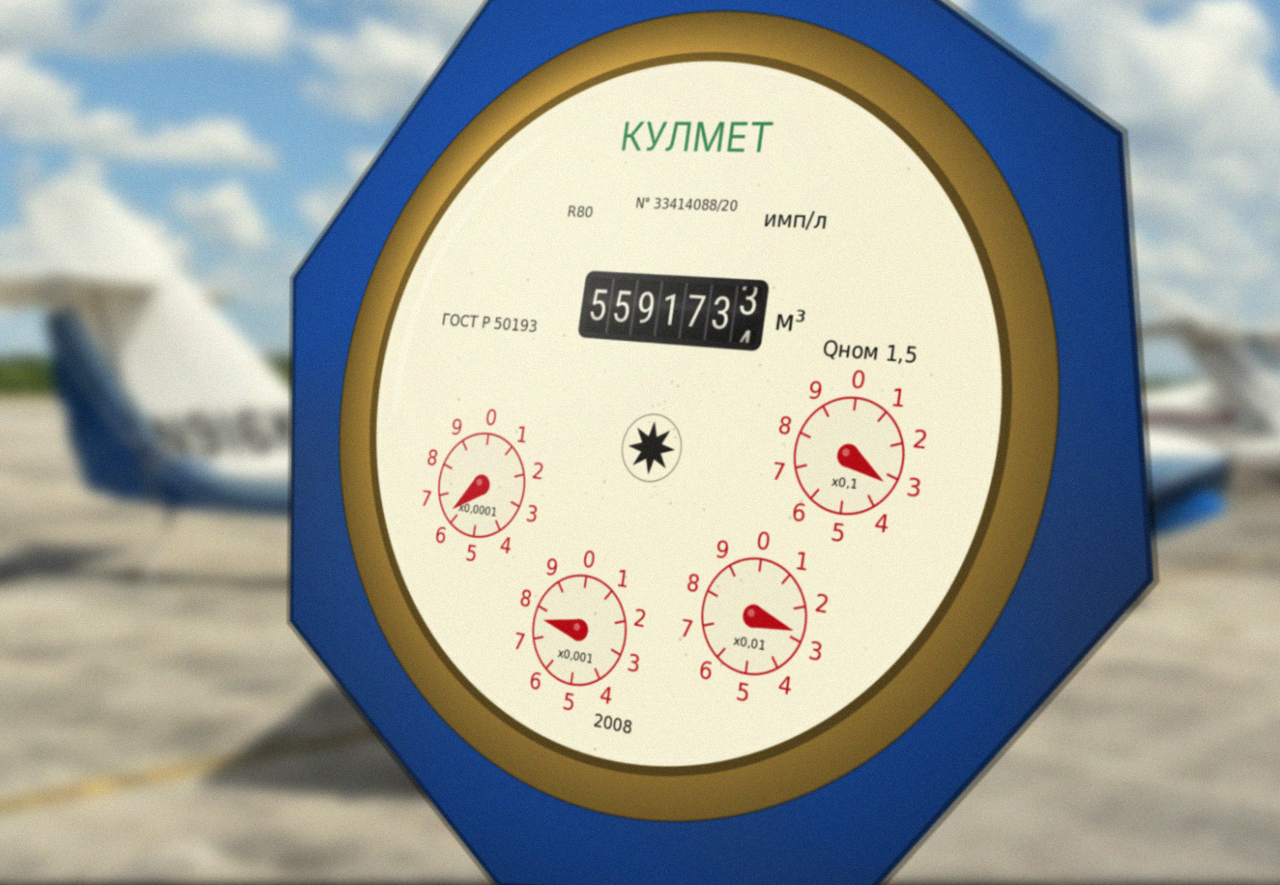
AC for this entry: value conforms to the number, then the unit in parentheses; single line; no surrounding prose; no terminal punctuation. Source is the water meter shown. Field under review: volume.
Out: 5591733.3276 (m³)
